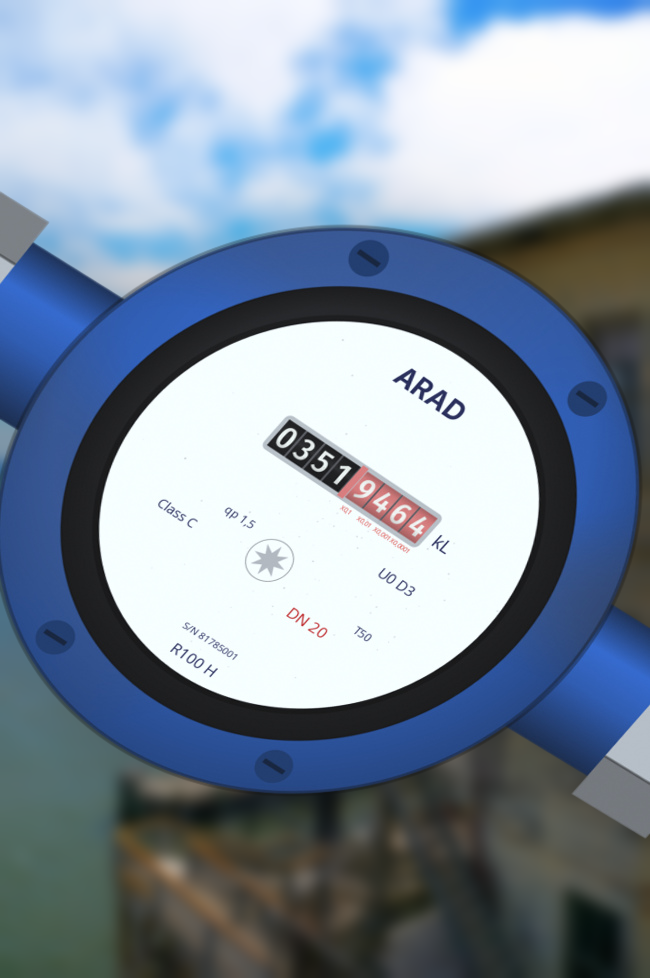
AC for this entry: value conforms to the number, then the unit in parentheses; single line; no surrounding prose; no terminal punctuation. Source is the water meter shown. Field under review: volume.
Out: 351.9464 (kL)
